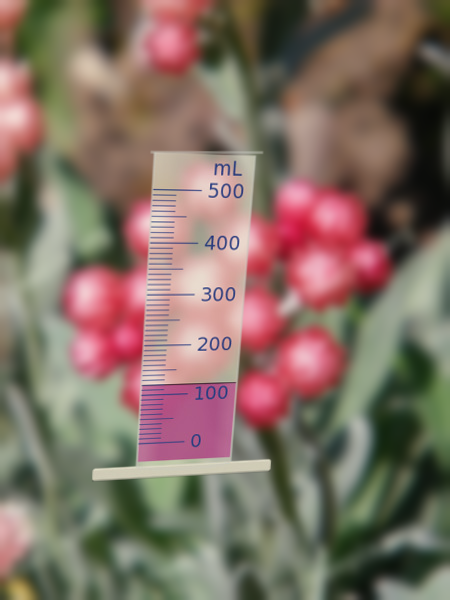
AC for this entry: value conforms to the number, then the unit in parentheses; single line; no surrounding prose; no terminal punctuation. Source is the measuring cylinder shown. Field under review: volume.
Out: 120 (mL)
